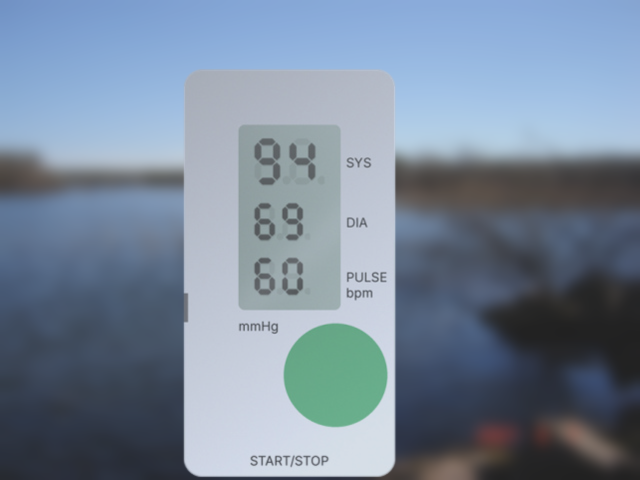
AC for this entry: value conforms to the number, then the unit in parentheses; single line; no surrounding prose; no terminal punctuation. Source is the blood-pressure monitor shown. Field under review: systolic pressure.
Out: 94 (mmHg)
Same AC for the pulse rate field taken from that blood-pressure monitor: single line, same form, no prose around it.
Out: 60 (bpm)
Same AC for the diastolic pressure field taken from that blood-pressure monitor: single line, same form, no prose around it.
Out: 69 (mmHg)
